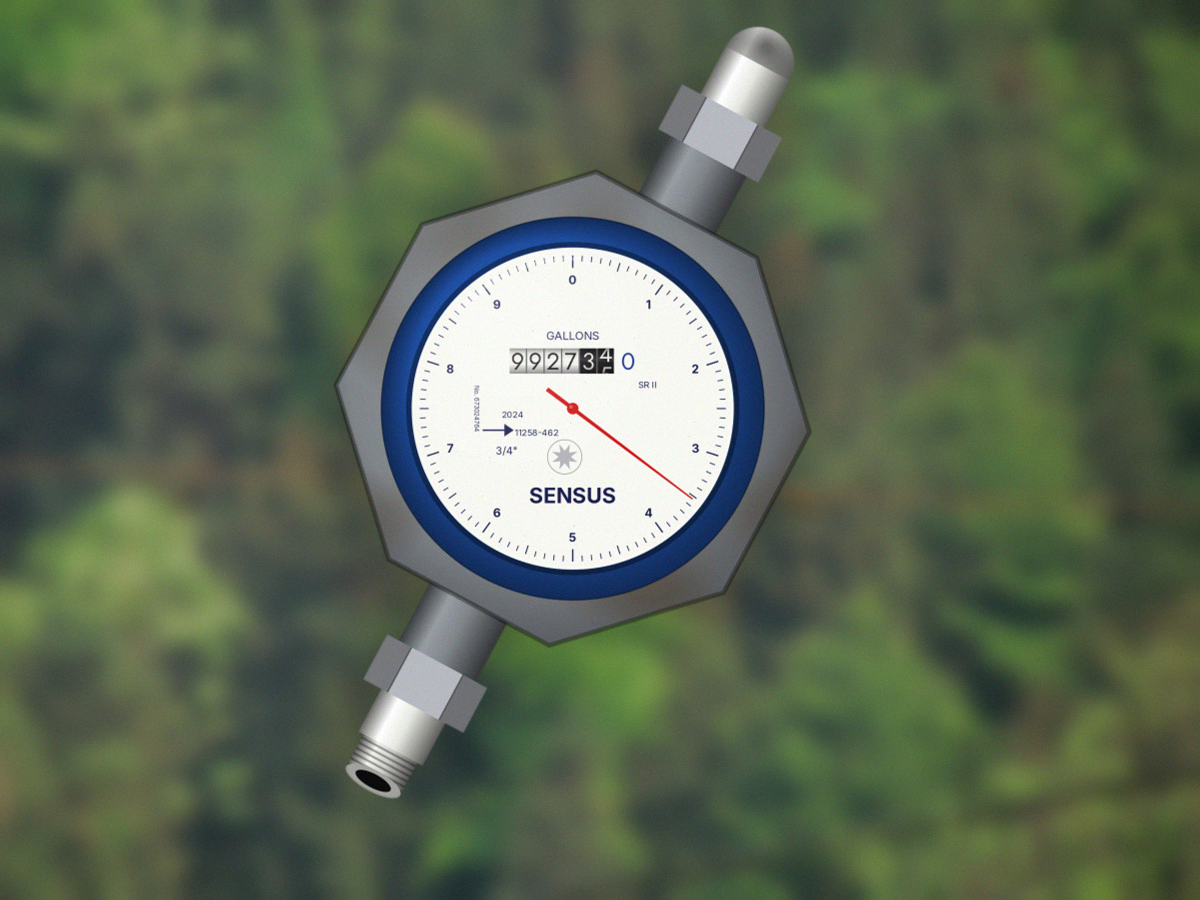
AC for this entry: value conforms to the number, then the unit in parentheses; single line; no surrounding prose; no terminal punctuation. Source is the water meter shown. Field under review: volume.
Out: 9927343.5 (gal)
